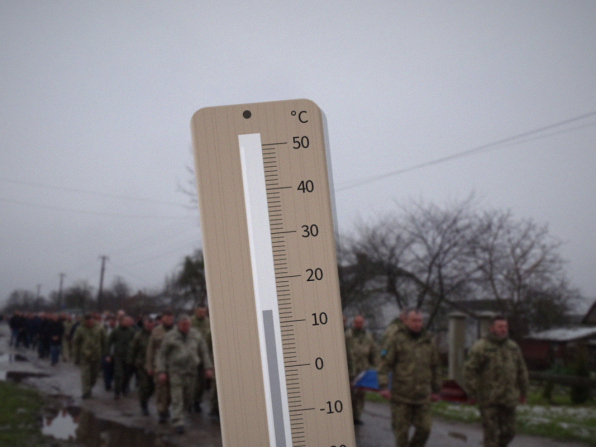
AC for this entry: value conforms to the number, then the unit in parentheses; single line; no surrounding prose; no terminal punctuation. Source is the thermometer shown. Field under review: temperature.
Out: 13 (°C)
